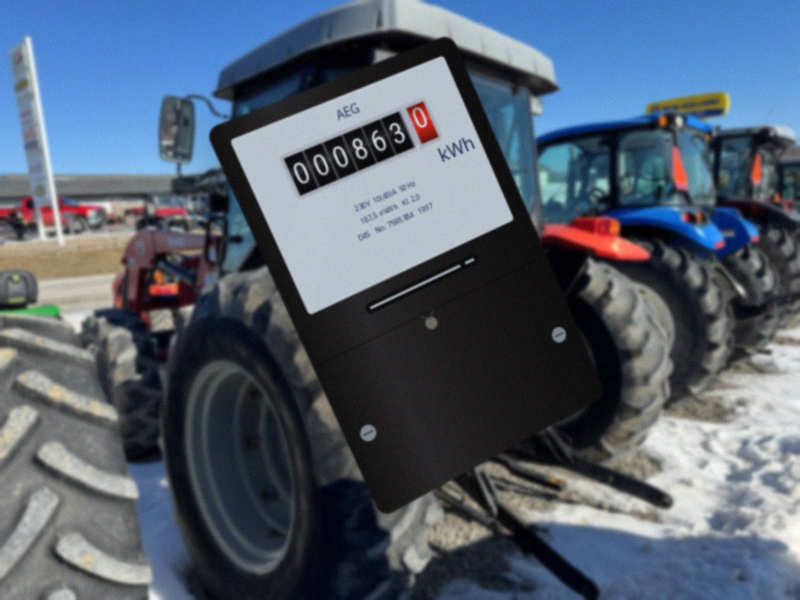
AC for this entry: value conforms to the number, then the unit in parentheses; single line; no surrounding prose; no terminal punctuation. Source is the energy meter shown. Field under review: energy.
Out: 863.0 (kWh)
